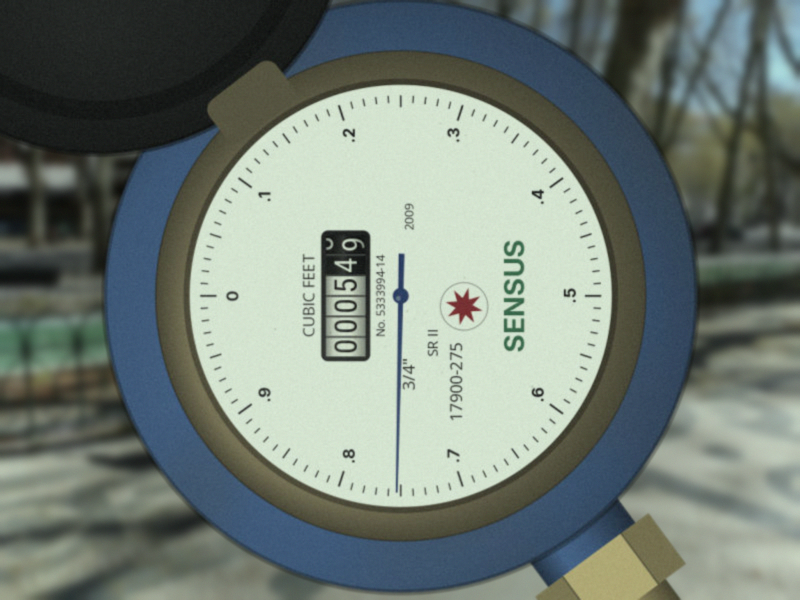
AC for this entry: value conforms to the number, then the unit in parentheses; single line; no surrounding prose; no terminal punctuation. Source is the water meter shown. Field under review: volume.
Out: 548.75 (ft³)
